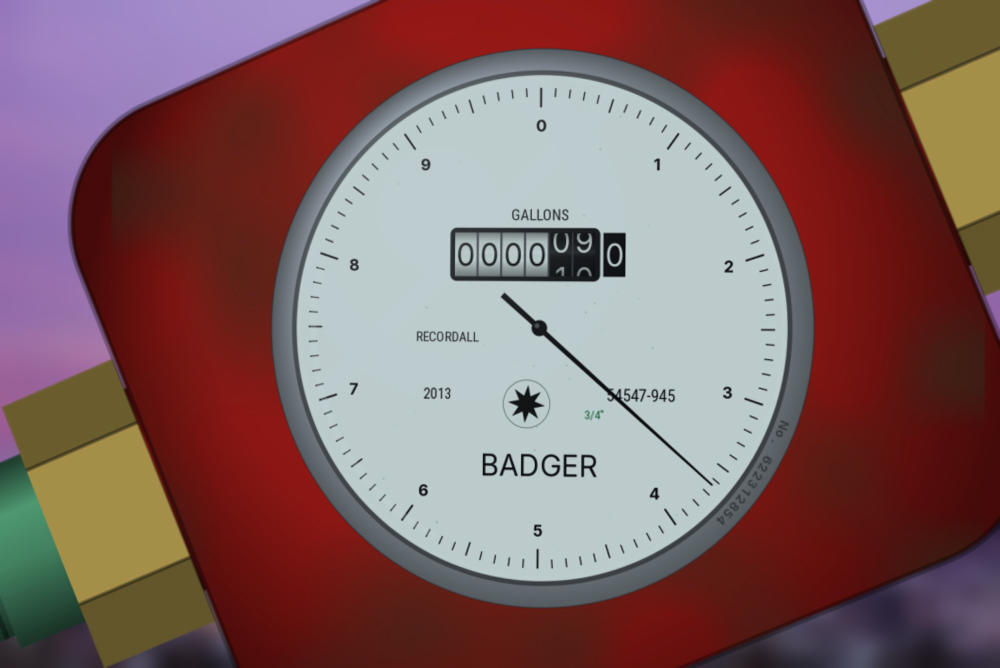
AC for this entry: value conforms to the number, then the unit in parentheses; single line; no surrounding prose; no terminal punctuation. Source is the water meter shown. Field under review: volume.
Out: 93.6 (gal)
